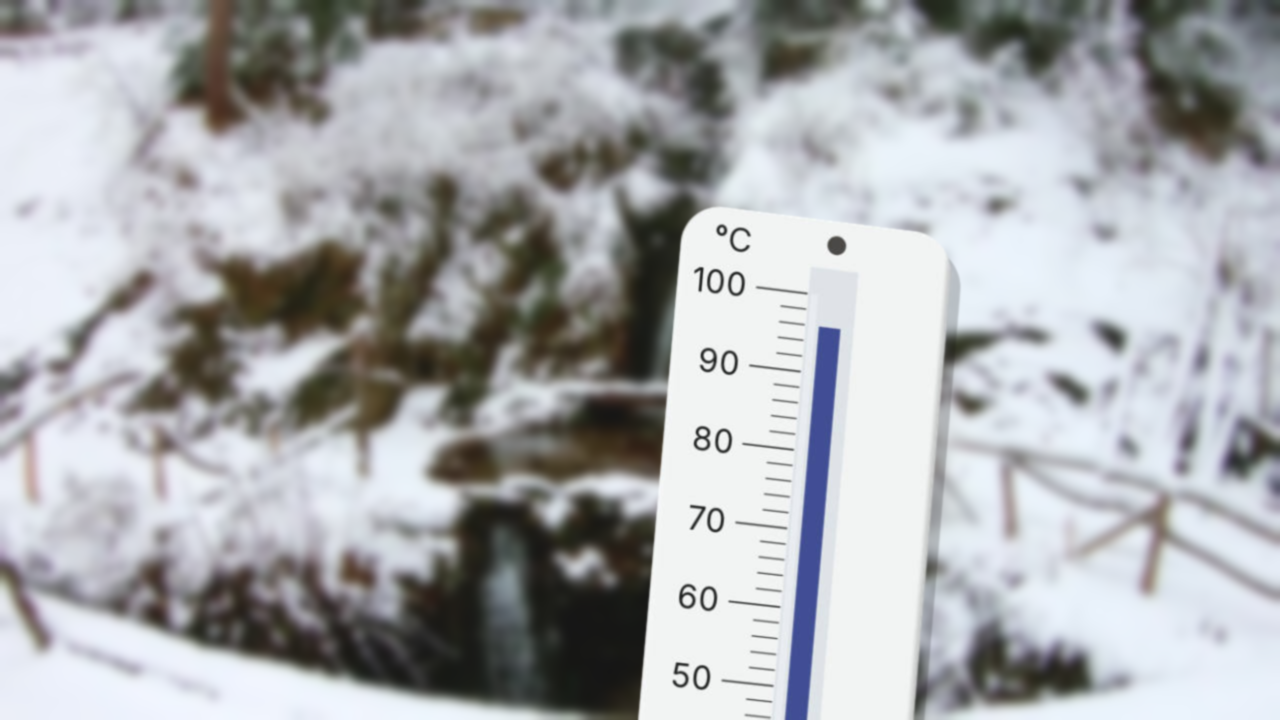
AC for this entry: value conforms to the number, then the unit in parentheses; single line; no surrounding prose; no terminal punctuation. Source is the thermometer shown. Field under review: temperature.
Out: 96 (°C)
